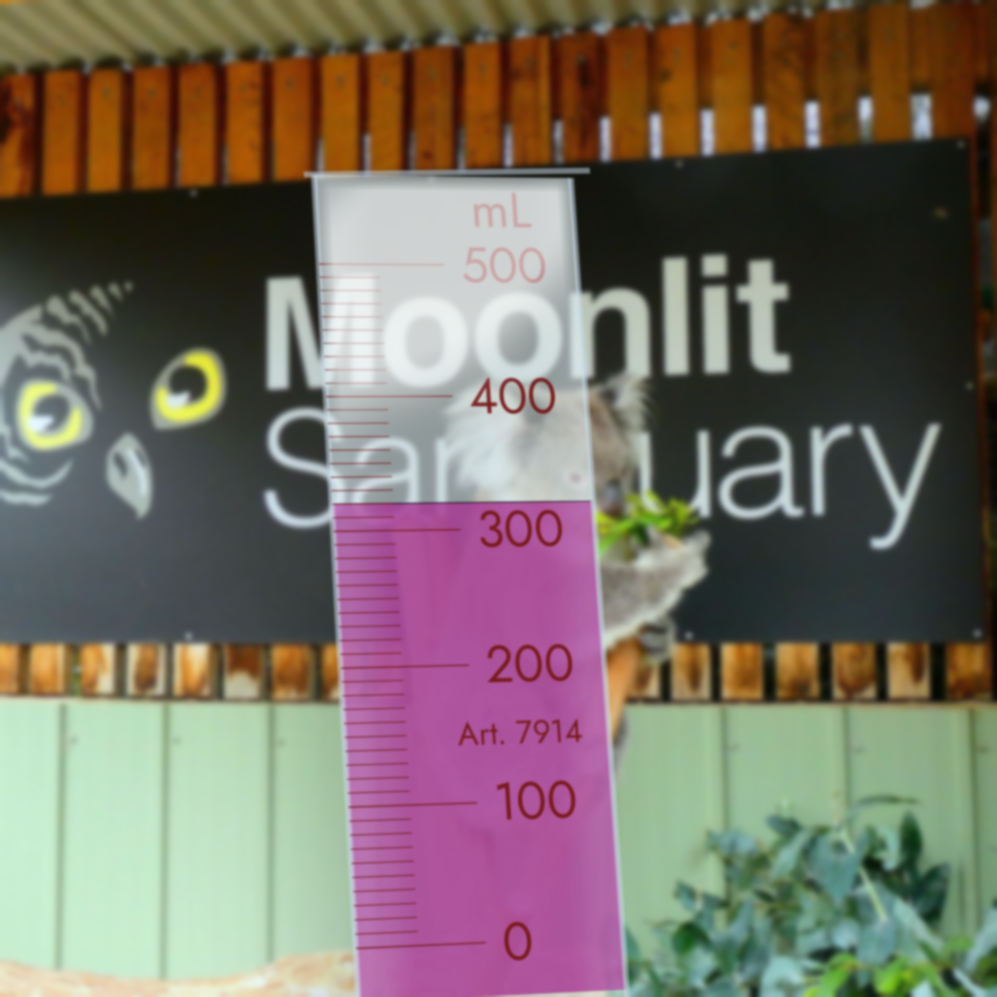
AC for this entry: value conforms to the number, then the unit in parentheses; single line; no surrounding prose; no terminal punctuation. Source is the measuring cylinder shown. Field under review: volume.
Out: 320 (mL)
